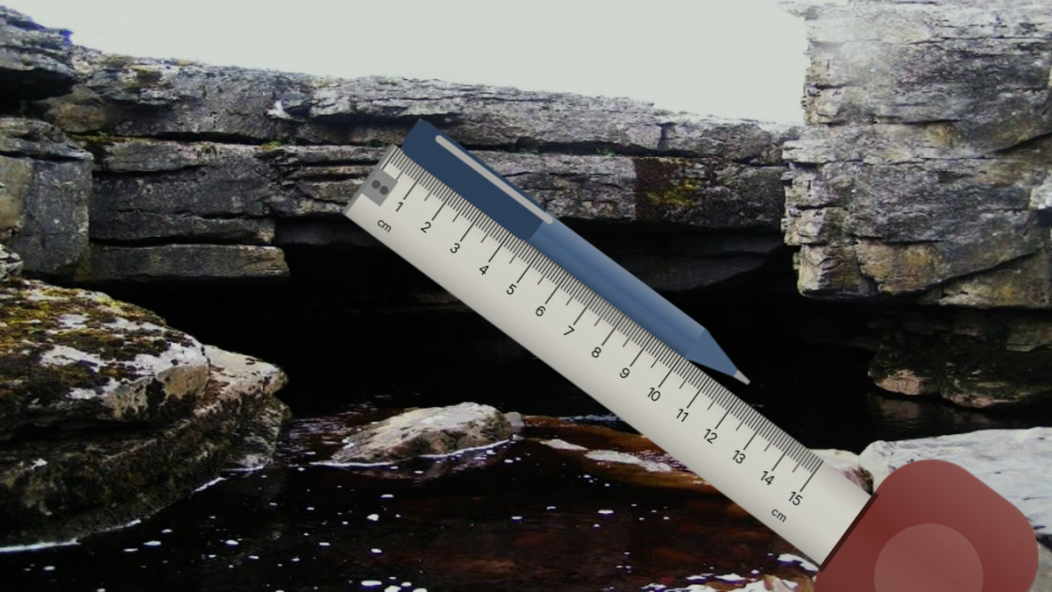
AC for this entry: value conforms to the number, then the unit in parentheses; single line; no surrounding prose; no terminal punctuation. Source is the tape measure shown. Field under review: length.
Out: 12 (cm)
